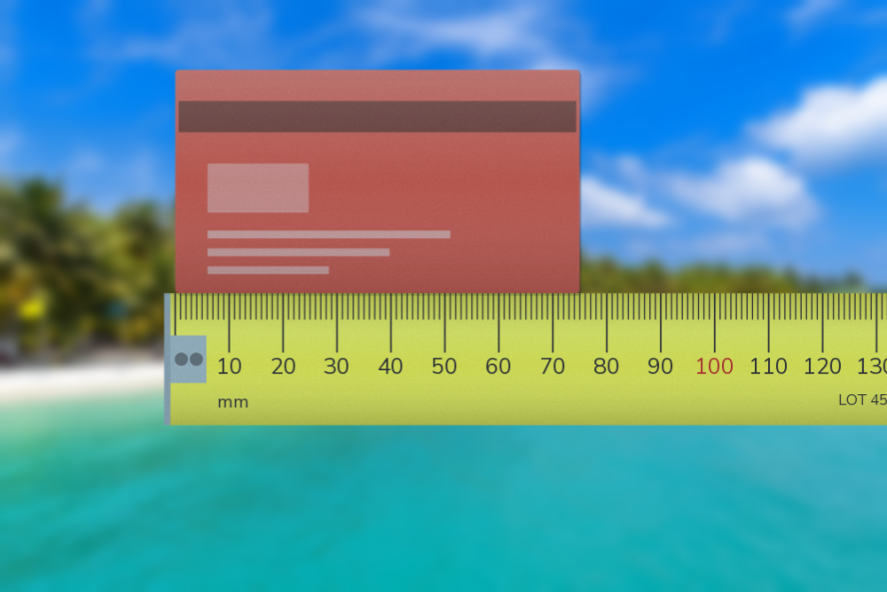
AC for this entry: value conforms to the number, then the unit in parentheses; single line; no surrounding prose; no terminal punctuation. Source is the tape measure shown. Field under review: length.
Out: 75 (mm)
